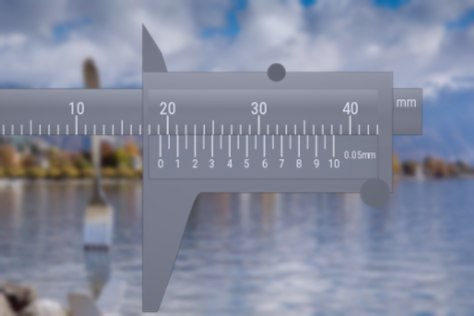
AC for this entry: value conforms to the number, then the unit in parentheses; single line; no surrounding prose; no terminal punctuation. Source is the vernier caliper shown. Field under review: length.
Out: 19.2 (mm)
